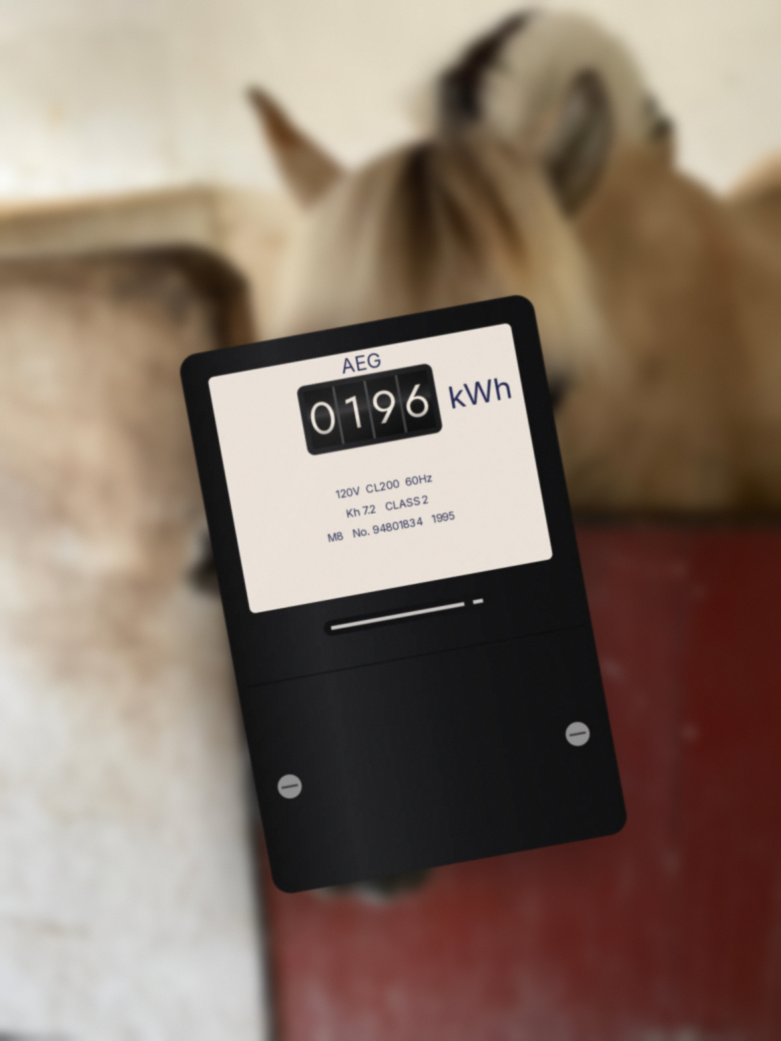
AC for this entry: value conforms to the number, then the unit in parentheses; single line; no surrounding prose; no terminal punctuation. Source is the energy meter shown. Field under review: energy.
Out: 196 (kWh)
